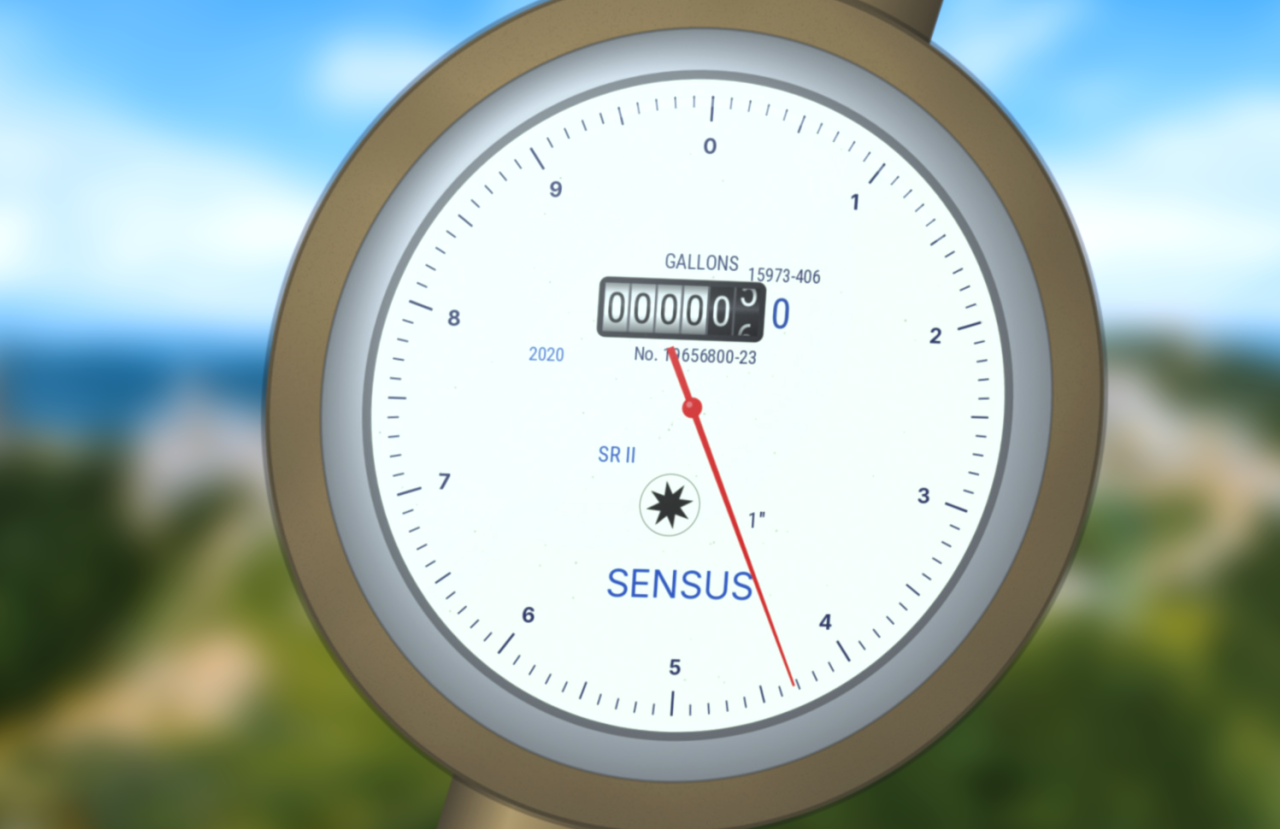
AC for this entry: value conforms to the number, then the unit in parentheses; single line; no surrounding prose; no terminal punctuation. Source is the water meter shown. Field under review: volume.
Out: 54.3 (gal)
